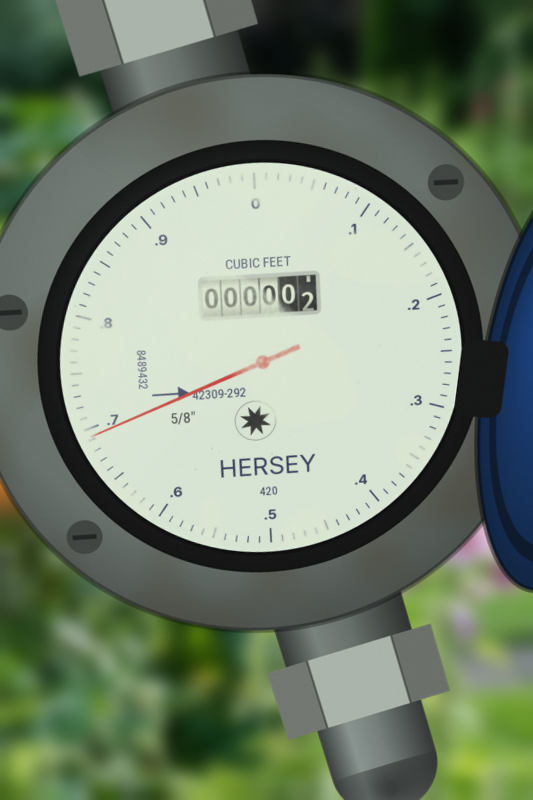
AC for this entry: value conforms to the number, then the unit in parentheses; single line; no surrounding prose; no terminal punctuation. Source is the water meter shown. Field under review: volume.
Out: 1.69 (ft³)
